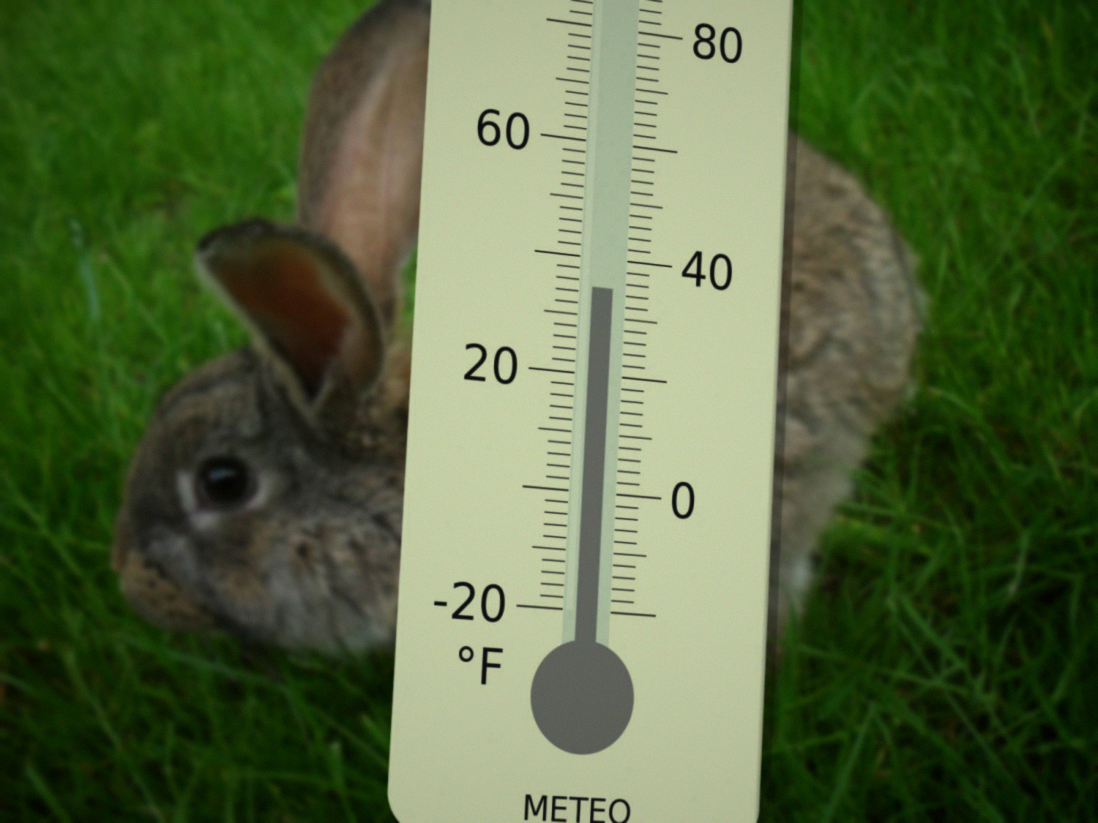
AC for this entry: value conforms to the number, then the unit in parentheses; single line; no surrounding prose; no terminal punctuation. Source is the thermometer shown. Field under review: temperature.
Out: 35 (°F)
